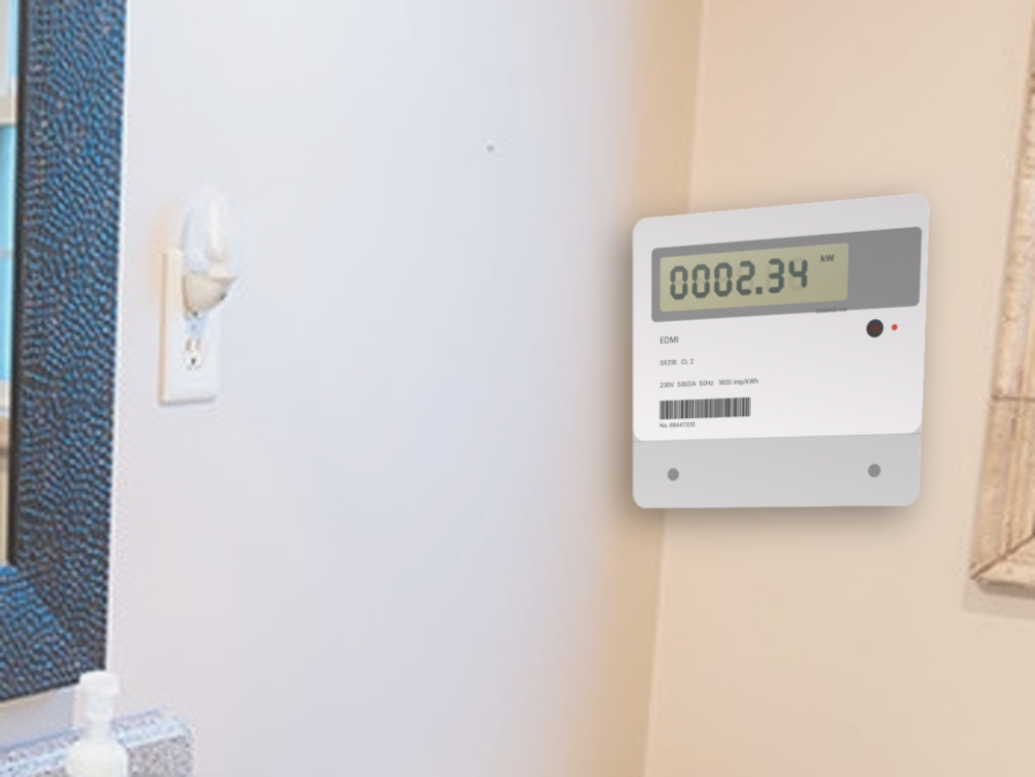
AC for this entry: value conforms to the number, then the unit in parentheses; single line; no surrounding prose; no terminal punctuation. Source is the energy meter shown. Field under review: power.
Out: 2.34 (kW)
